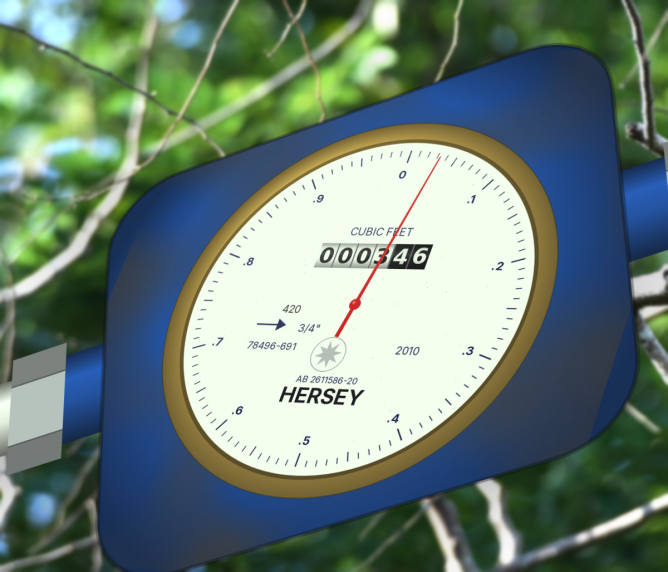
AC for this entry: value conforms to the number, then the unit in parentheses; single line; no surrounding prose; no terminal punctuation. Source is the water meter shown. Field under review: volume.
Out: 346.03 (ft³)
